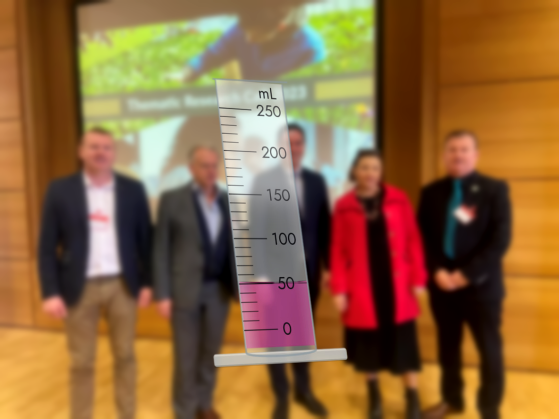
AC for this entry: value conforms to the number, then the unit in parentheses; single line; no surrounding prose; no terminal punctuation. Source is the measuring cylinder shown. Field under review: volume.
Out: 50 (mL)
